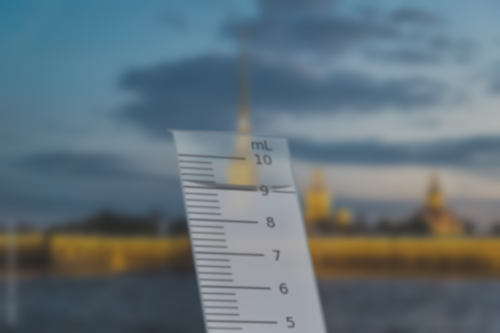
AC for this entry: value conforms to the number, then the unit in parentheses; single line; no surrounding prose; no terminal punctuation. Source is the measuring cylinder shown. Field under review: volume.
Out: 9 (mL)
